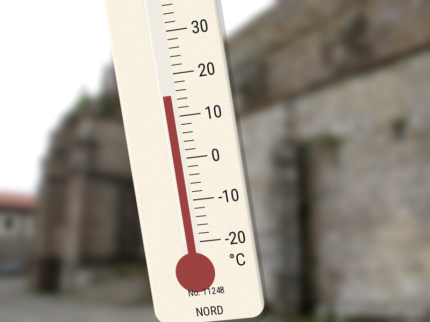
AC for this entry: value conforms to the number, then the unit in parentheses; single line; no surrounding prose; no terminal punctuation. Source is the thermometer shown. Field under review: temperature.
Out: 15 (°C)
